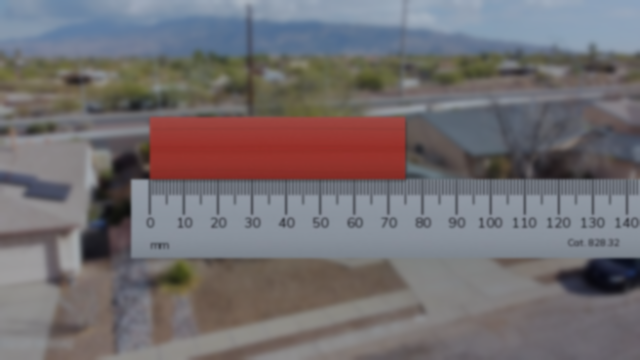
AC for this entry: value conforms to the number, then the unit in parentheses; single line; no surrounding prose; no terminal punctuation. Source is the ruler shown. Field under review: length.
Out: 75 (mm)
